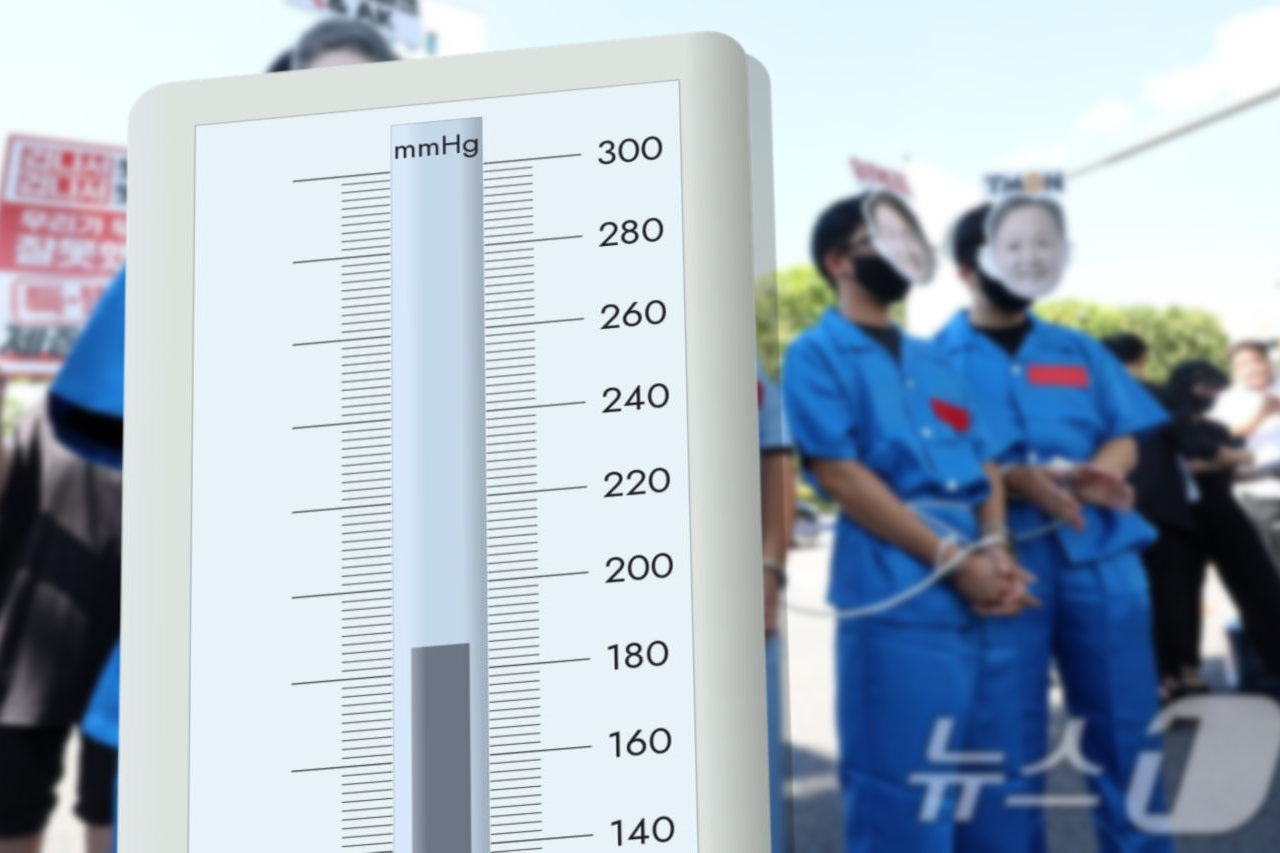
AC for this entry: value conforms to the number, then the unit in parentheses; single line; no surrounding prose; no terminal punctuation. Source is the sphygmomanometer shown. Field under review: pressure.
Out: 186 (mmHg)
